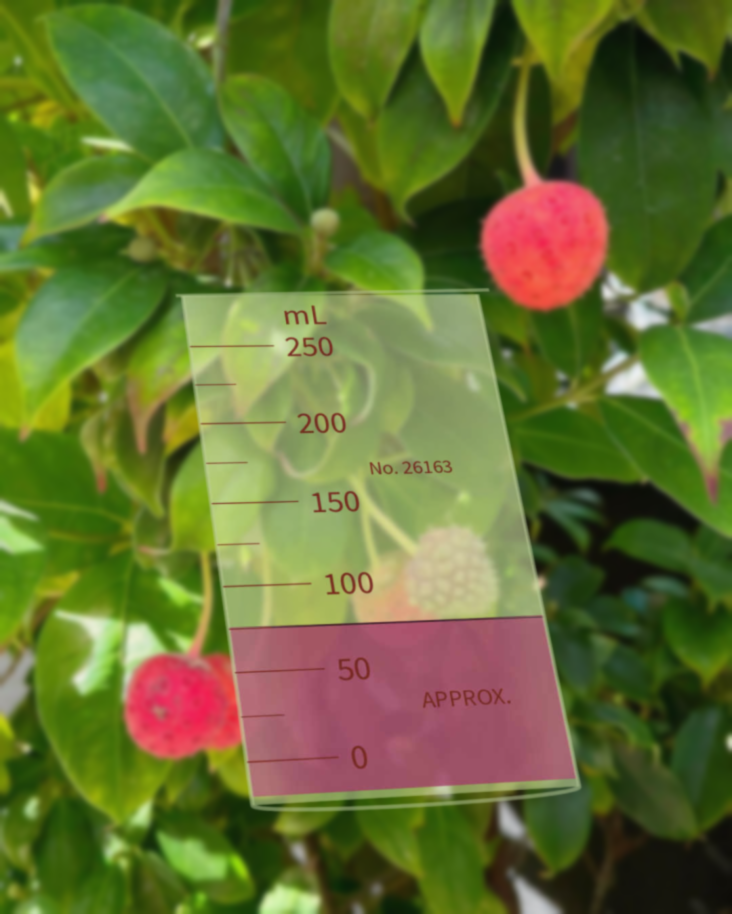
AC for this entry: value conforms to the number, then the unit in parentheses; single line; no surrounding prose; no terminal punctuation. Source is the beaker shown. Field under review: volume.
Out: 75 (mL)
